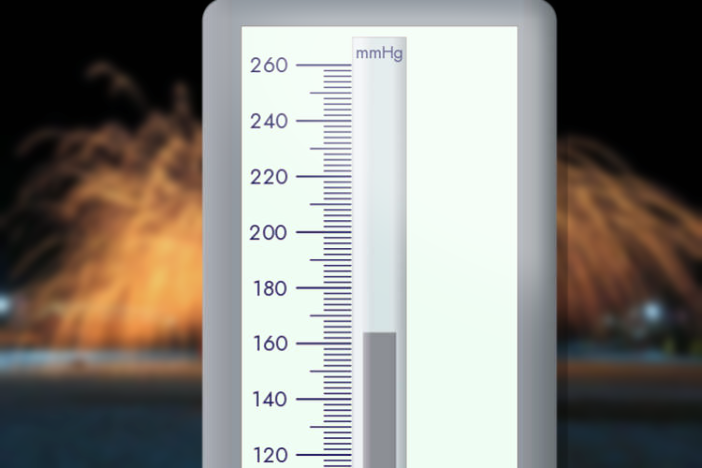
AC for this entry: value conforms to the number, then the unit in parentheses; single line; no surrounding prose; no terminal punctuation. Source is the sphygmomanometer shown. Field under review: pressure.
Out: 164 (mmHg)
